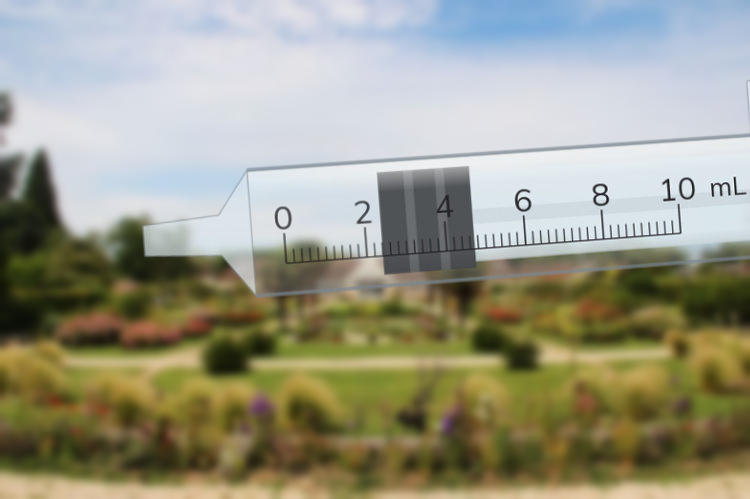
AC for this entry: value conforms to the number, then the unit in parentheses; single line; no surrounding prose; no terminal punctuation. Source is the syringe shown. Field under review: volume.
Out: 2.4 (mL)
